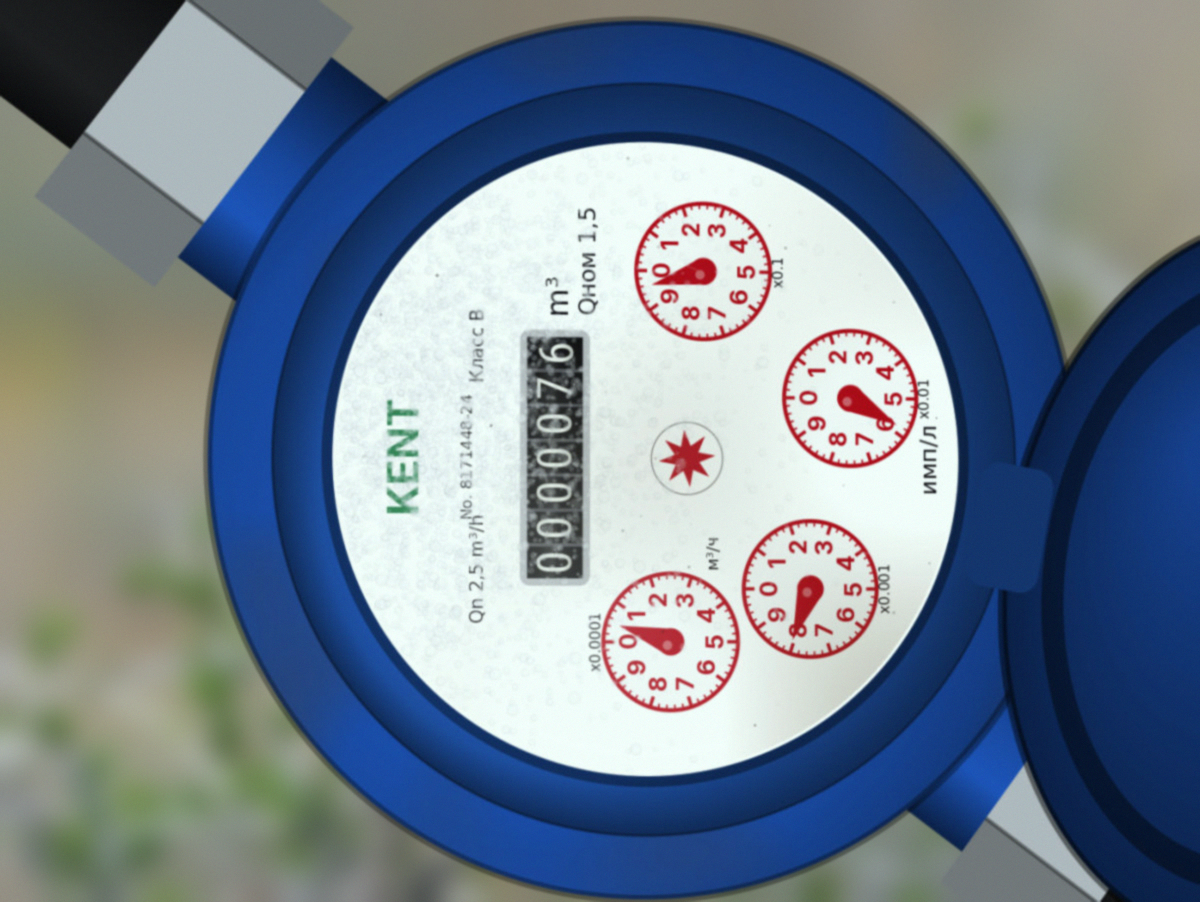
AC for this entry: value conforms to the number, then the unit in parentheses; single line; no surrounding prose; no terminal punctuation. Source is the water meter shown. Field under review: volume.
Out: 75.9580 (m³)
